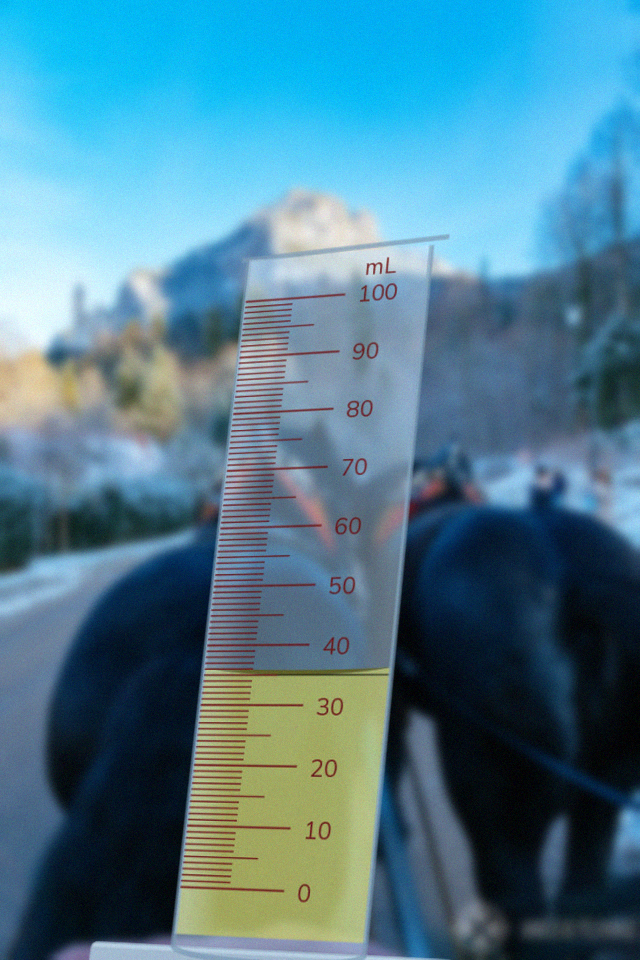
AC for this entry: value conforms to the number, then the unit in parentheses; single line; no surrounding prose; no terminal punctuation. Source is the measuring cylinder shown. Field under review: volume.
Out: 35 (mL)
